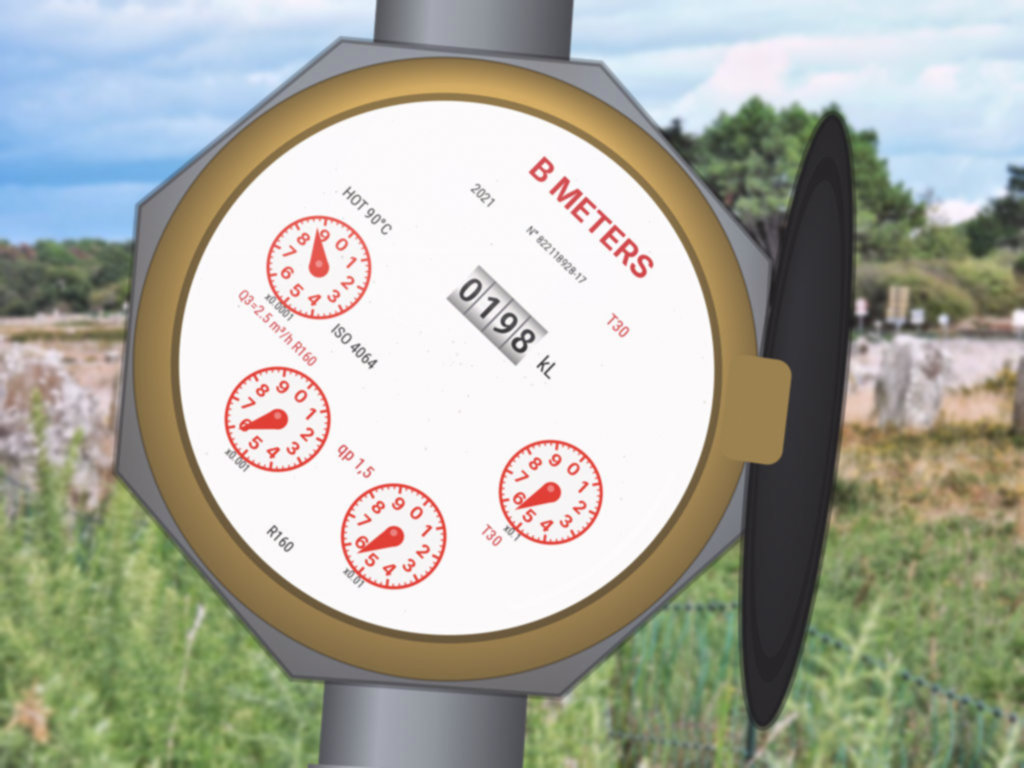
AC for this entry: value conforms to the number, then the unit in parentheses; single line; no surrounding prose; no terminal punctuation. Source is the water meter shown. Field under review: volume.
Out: 198.5558 (kL)
